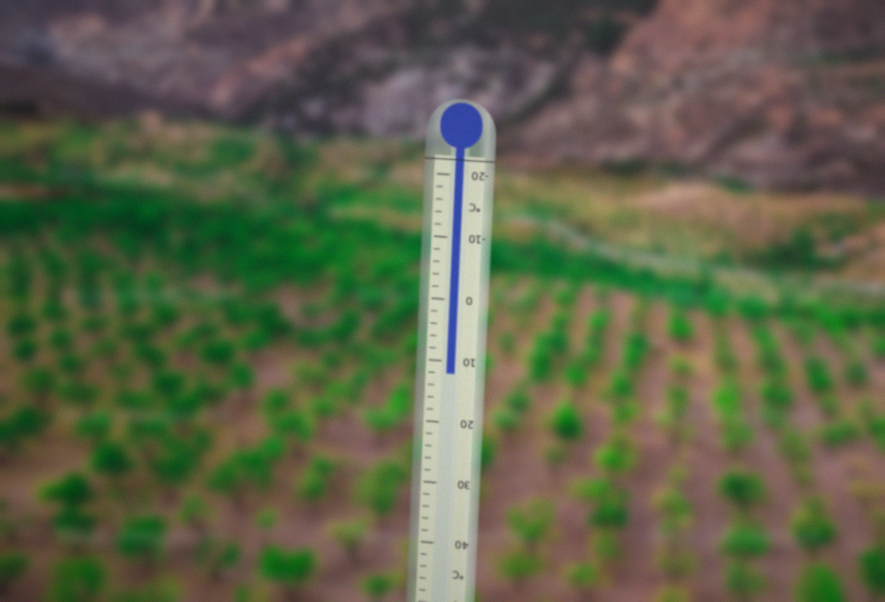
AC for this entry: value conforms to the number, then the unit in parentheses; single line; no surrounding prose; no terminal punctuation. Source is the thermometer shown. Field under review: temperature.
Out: 12 (°C)
